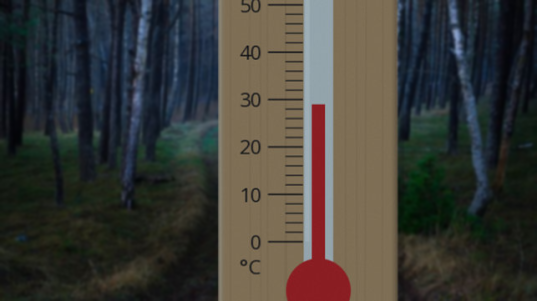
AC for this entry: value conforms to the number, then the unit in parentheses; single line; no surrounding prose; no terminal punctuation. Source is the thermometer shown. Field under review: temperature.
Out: 29 (°C)
